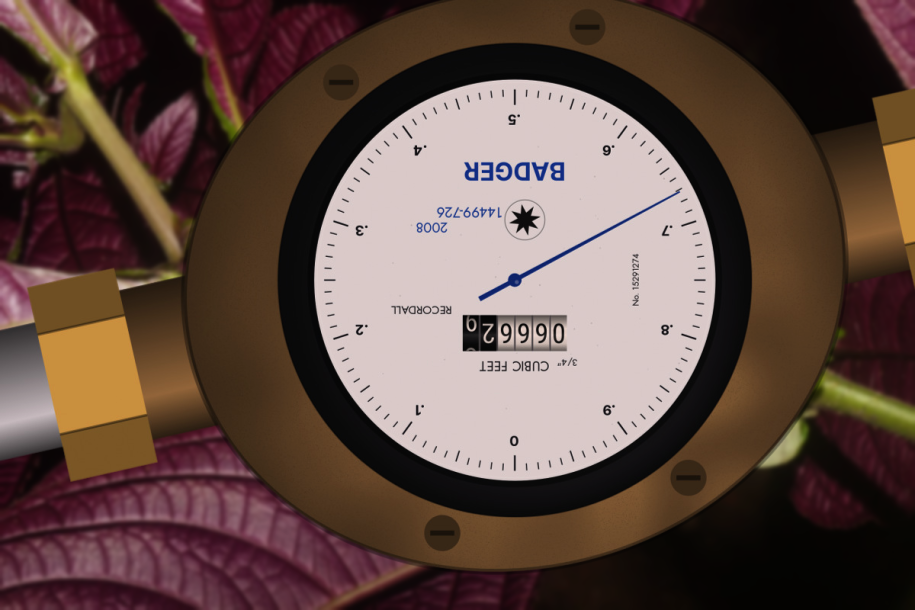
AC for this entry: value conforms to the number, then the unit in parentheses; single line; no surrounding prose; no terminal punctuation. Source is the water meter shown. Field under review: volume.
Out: 66628.67 (ft³)
